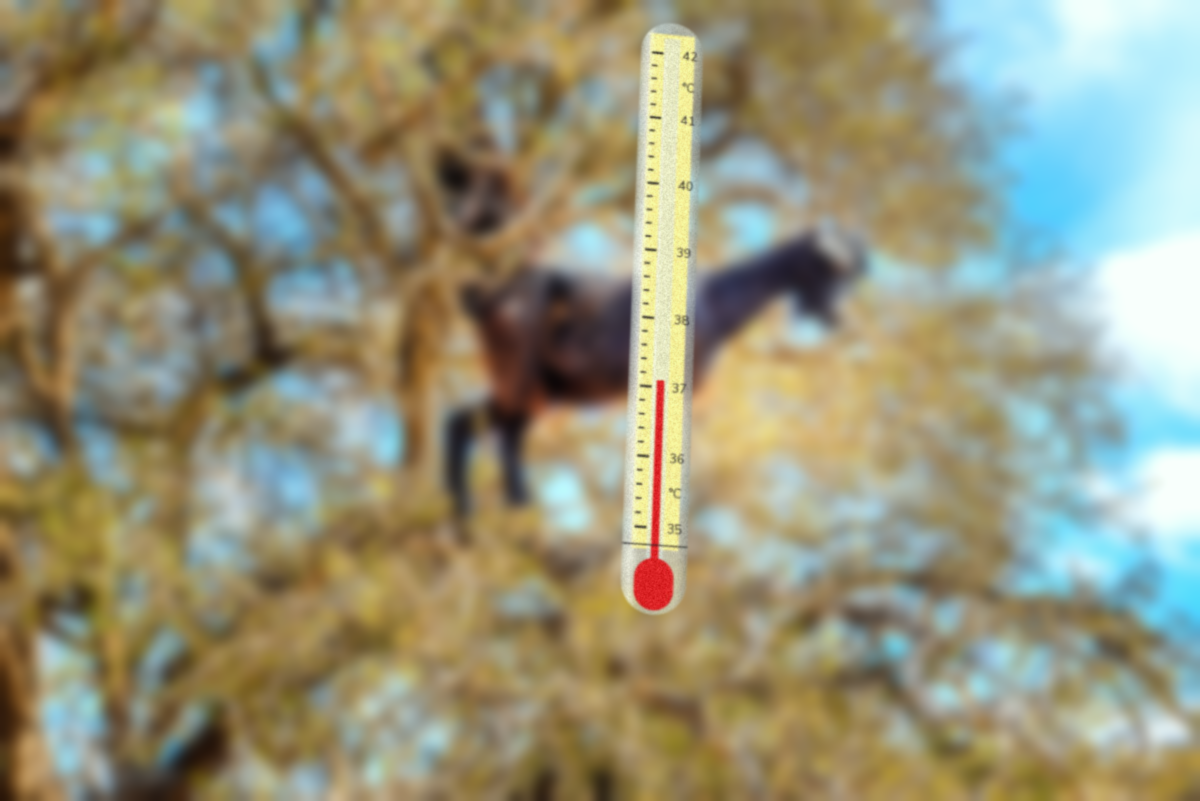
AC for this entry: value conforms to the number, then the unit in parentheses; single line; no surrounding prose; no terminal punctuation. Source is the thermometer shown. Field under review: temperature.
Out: 37.1 (°C)
